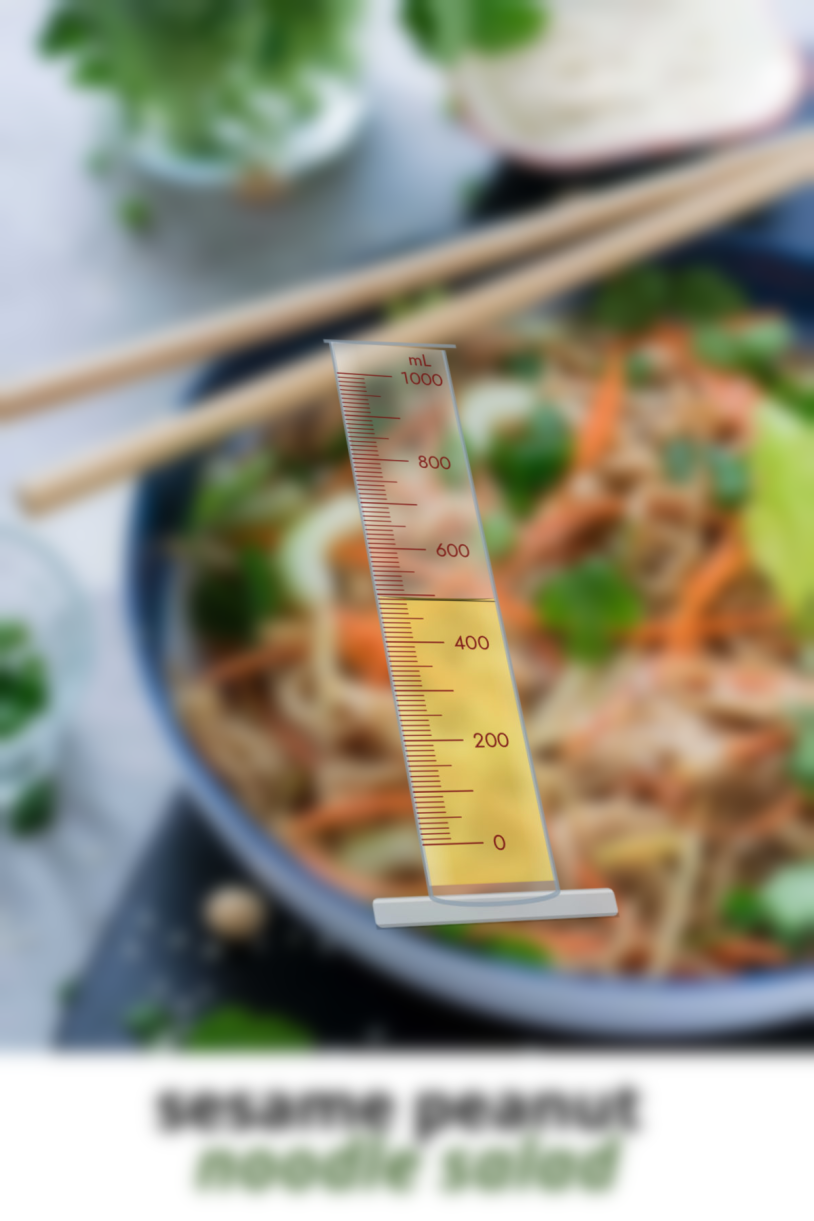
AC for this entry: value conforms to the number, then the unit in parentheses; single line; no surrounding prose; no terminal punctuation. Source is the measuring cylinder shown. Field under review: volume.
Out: 490 (mL)
